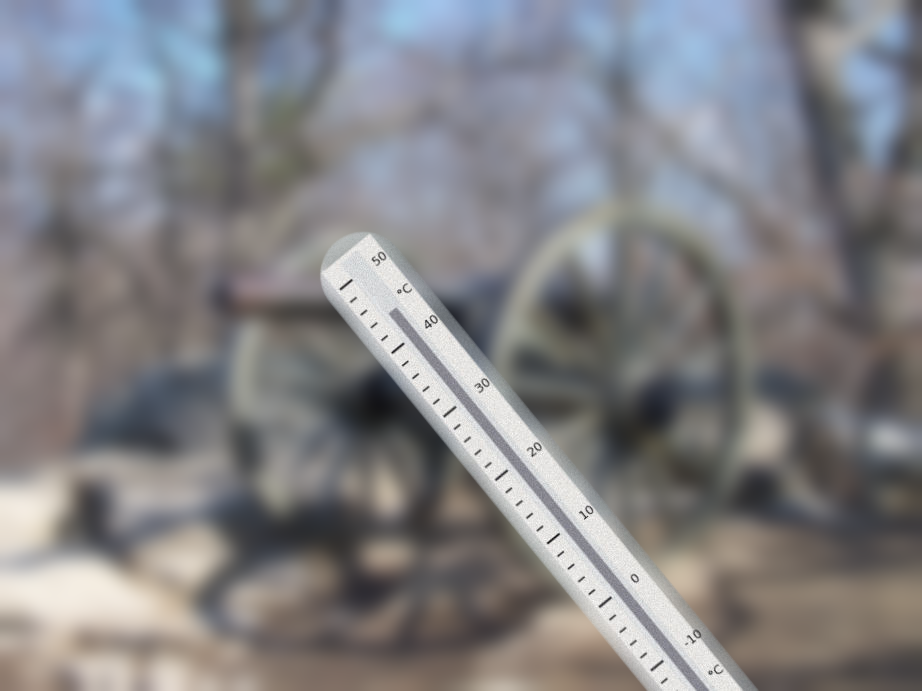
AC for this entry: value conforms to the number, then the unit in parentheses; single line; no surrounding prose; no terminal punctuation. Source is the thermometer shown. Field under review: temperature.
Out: 44 (°C)
